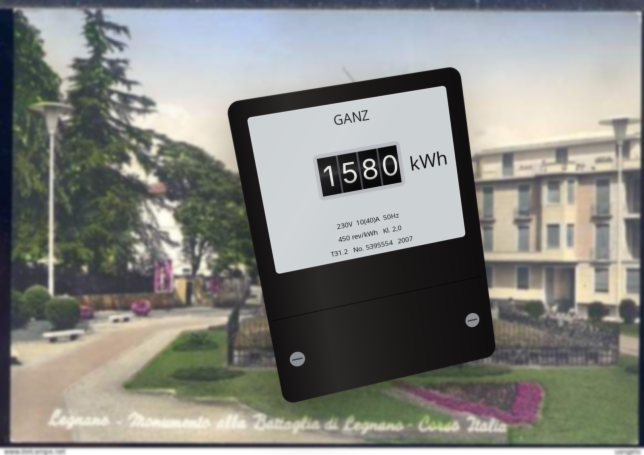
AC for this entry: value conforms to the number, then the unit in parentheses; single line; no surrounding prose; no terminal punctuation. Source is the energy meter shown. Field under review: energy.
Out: 1580 (kWh)
